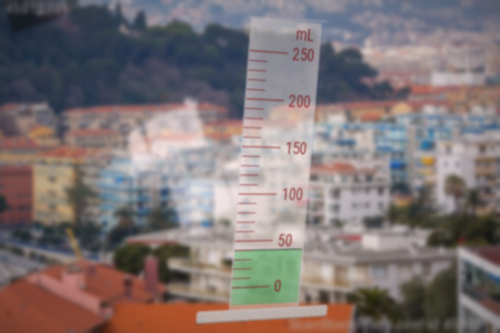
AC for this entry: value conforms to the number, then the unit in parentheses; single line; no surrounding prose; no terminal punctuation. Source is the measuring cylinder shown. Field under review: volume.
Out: 40 (mL)
